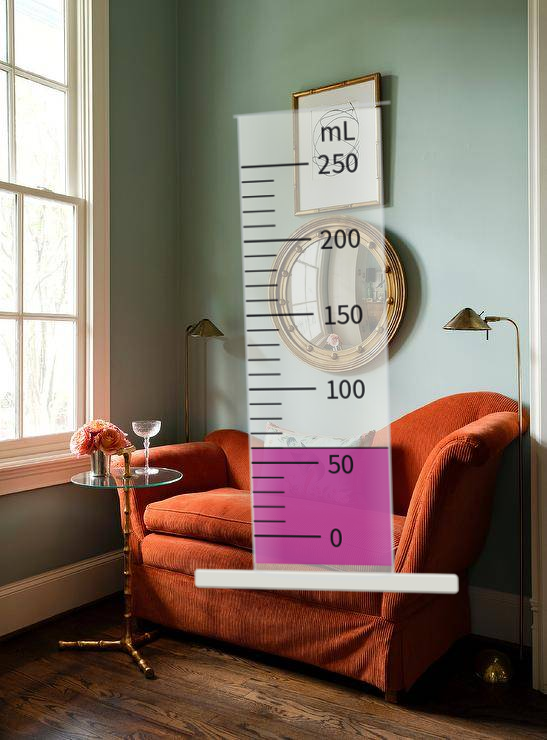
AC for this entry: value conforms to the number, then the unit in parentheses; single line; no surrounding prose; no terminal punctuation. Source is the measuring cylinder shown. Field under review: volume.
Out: 60 (mL)
